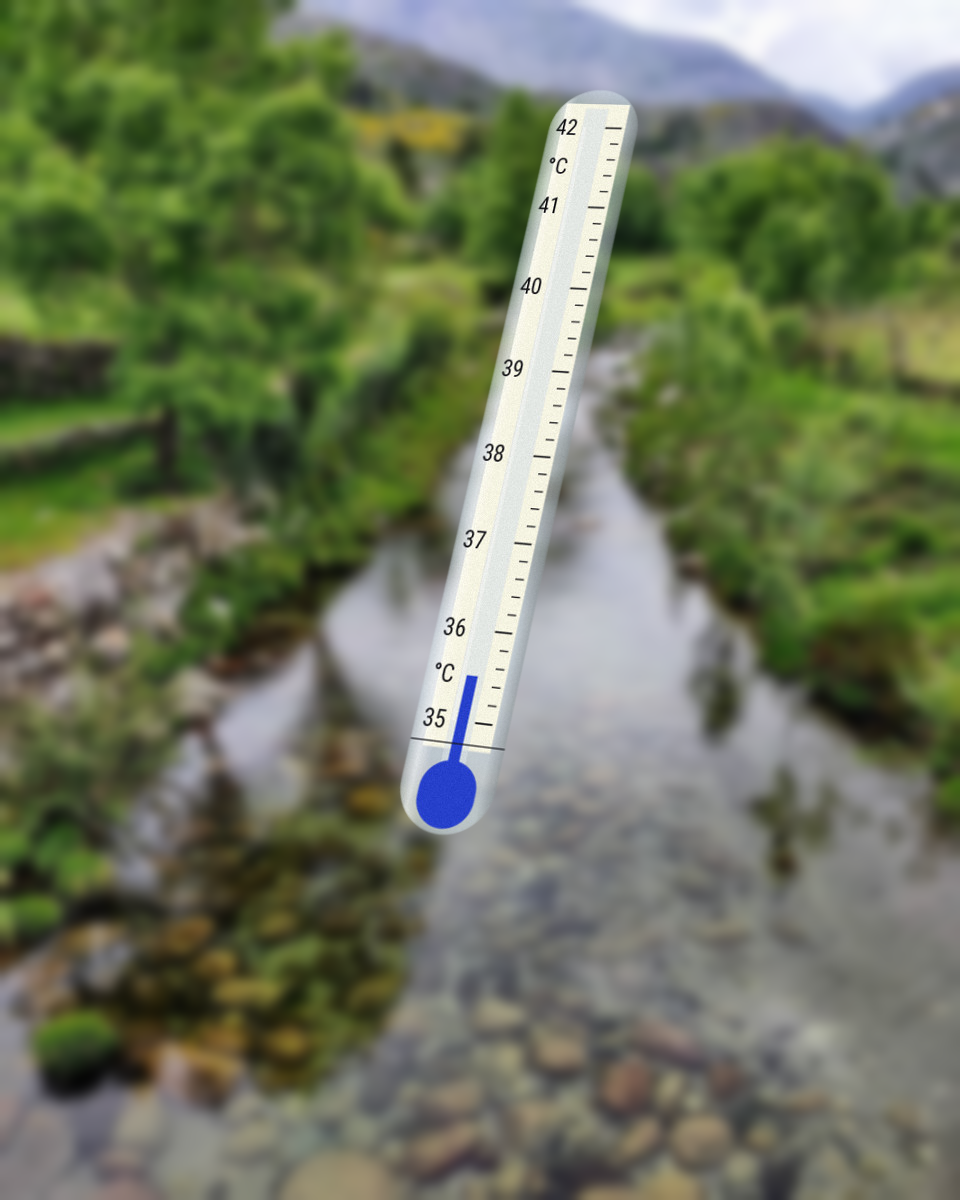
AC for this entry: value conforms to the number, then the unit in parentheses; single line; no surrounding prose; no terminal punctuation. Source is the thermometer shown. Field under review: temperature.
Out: 35.5 (°C)
